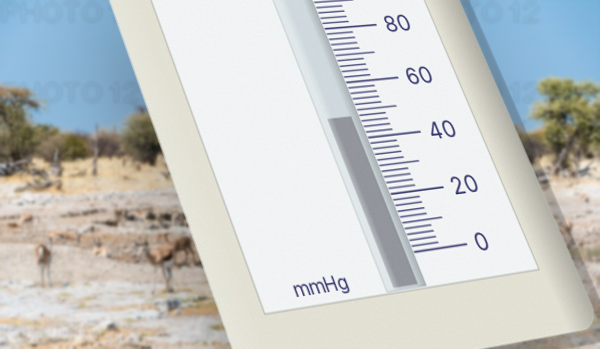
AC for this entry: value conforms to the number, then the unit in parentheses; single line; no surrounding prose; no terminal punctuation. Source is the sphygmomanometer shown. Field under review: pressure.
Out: 48 (mmHg)
